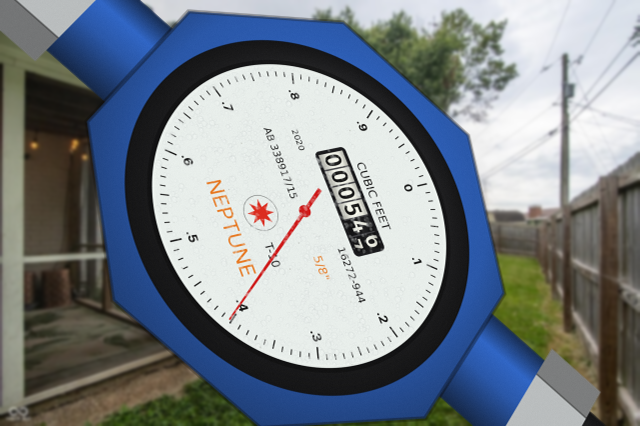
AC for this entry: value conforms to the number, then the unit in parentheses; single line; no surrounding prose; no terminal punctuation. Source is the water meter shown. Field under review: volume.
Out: 546.40 (ft³)
